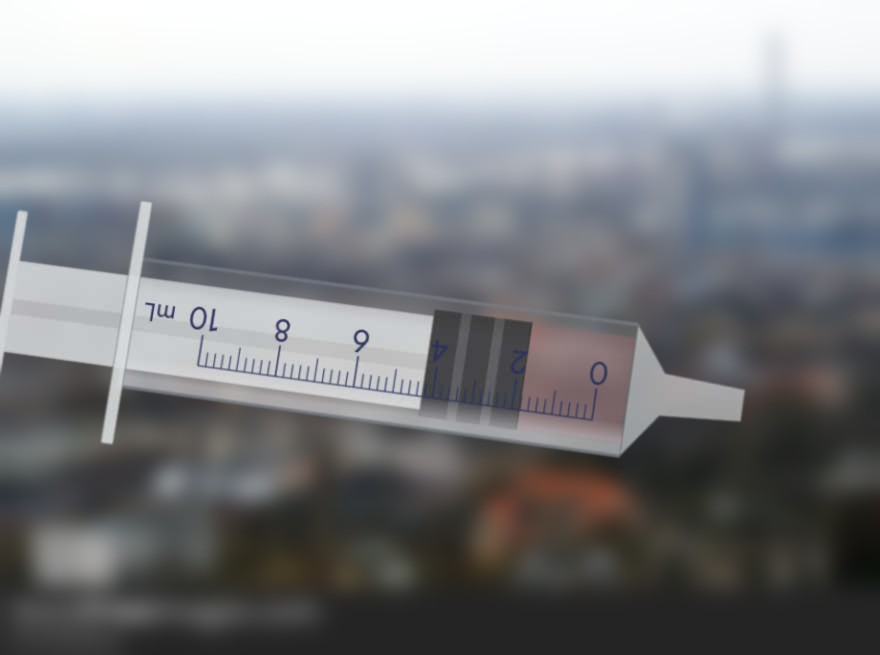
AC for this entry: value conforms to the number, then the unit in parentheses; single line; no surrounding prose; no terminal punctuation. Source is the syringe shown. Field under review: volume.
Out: 1.8 (mL)
